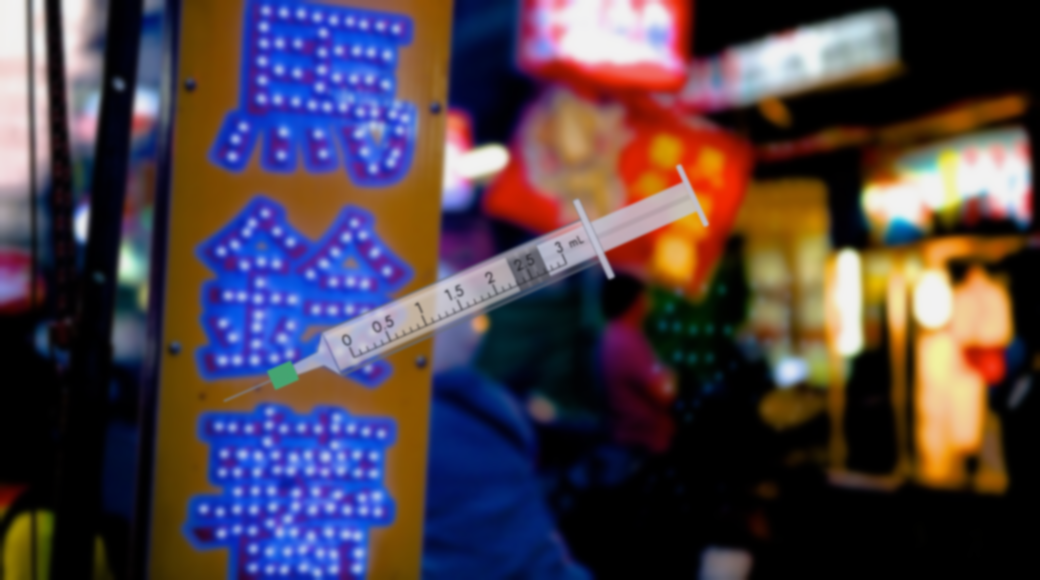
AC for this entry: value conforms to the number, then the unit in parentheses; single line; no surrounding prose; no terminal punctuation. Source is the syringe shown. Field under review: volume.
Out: 2.3 (mL)
